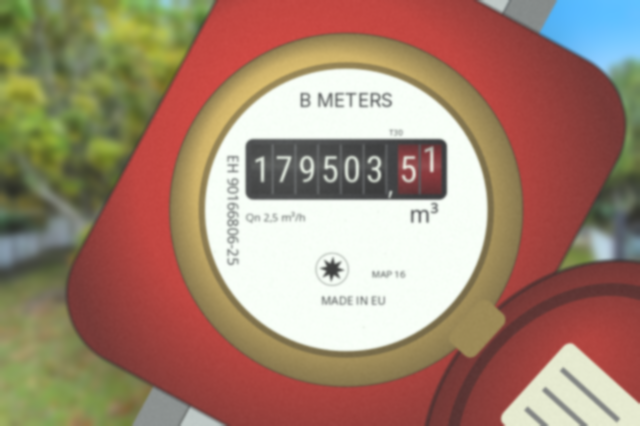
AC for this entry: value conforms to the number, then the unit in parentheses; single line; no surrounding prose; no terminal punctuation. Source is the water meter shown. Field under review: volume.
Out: 179503.51 (m³)
